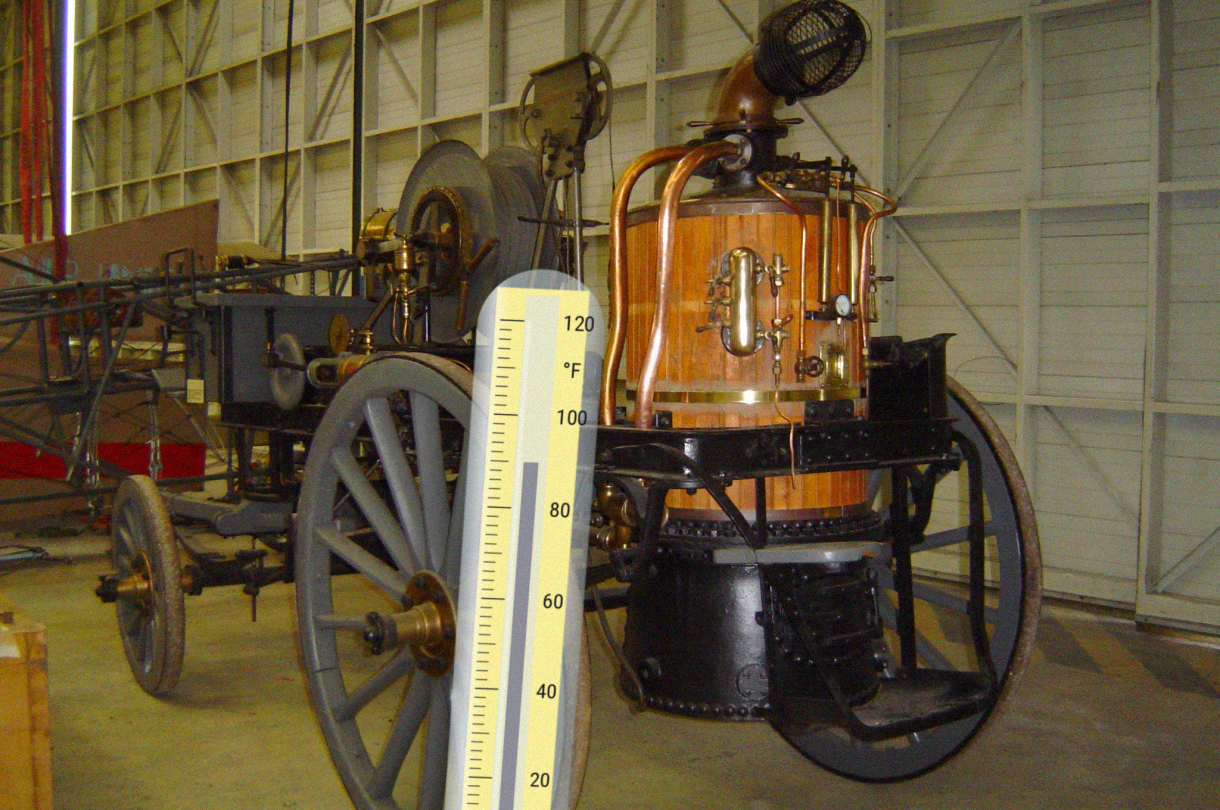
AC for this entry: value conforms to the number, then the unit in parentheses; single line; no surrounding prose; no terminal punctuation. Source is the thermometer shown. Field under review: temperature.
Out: 90 (°F)
